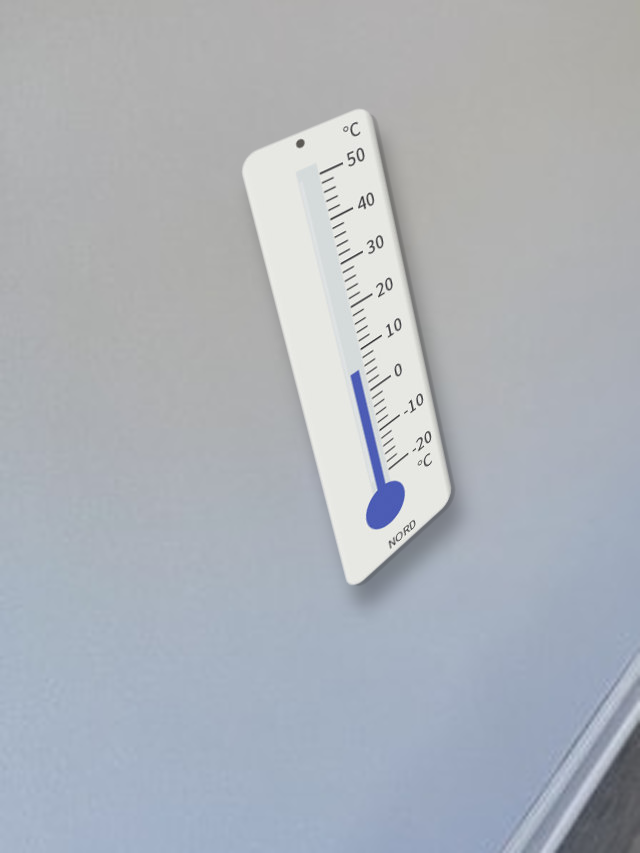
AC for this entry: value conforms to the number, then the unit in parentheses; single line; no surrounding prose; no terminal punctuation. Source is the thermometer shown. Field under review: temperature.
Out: 6 (°C)
